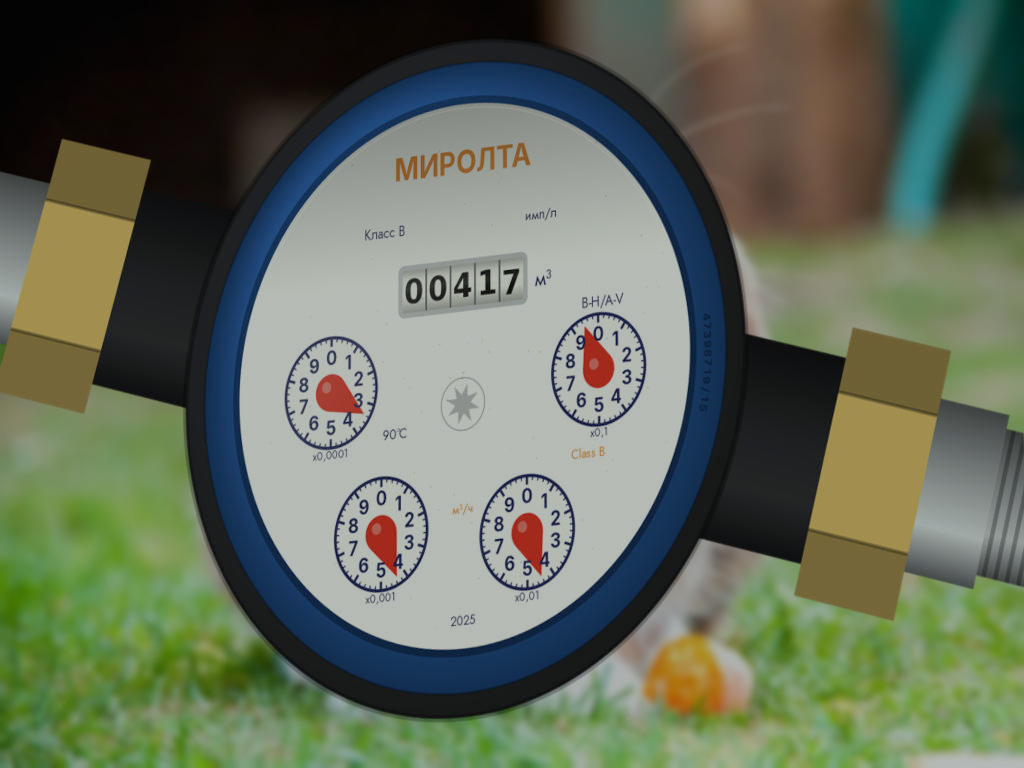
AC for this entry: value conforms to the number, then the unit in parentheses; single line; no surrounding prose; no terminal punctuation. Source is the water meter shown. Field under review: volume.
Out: 416.9443 (m³)
